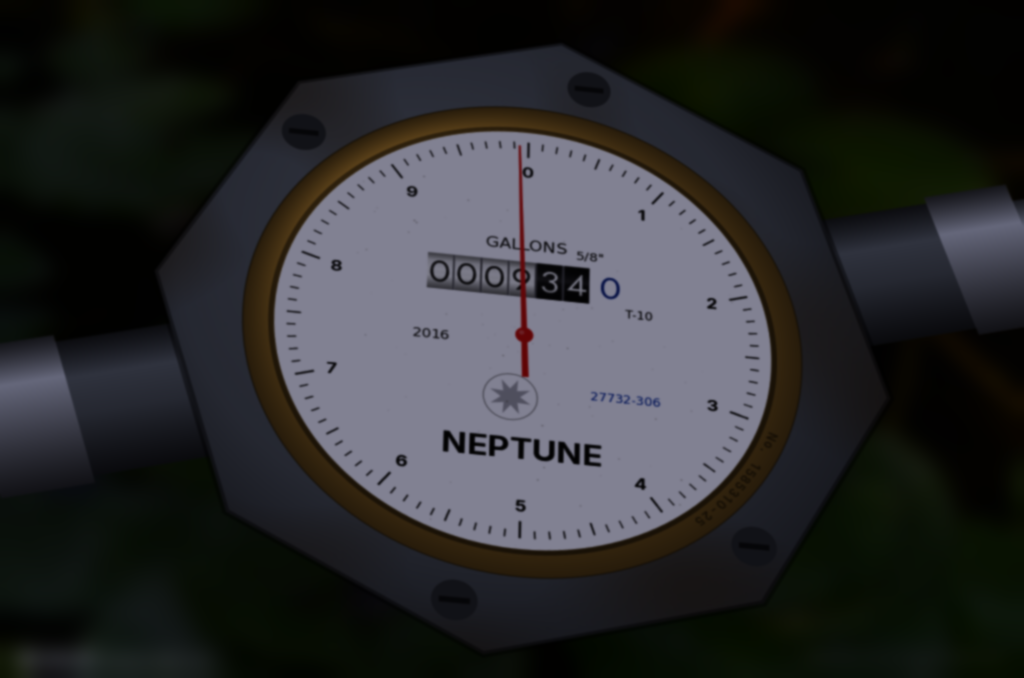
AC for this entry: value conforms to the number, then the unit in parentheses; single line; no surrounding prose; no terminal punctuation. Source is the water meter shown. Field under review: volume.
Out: 9339.9 (gal)
